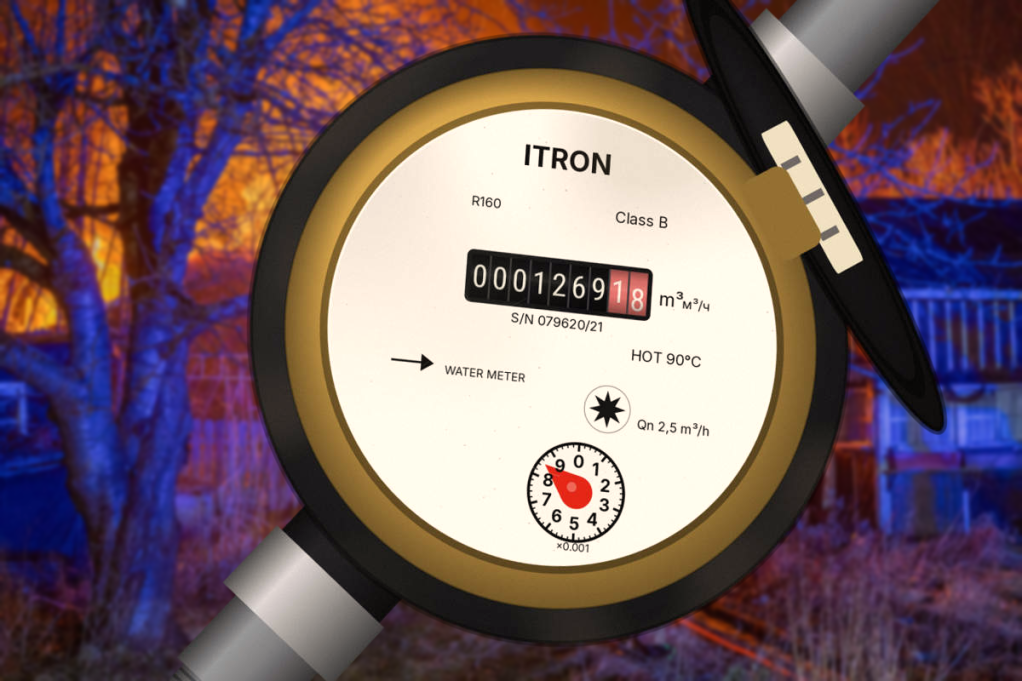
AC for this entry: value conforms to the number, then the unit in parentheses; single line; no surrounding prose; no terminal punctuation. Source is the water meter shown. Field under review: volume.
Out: 1269.178 (m³)
